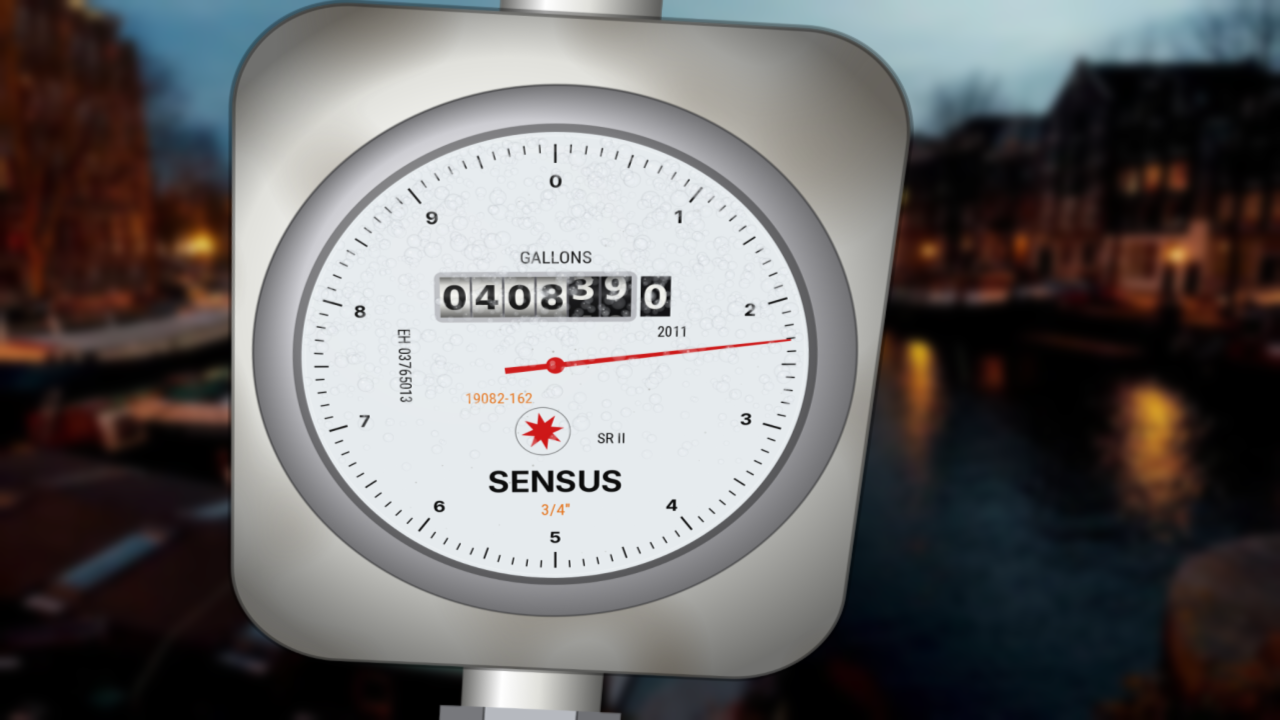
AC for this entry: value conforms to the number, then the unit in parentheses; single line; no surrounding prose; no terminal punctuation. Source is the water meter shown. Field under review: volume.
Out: 408392.3 (gal)
